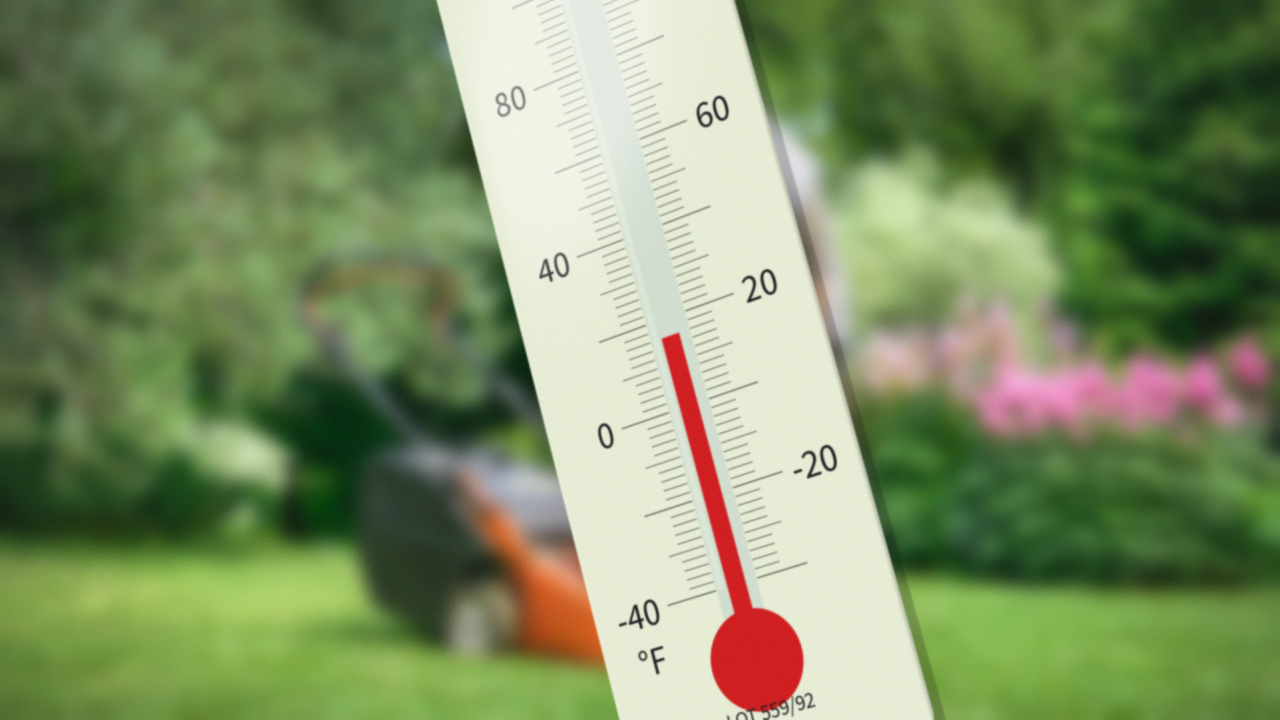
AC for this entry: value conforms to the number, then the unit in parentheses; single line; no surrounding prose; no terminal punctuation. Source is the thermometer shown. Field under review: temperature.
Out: 16 (°F)
